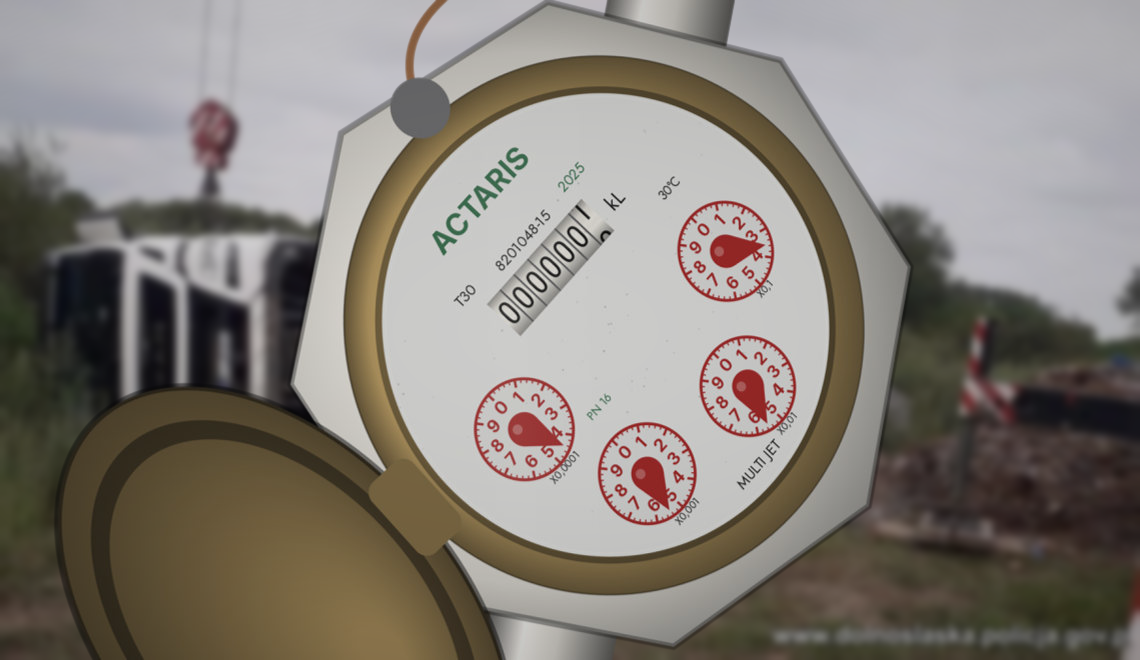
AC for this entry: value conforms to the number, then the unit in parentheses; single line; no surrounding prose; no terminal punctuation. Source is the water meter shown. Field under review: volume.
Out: 1.3554 (kL)
